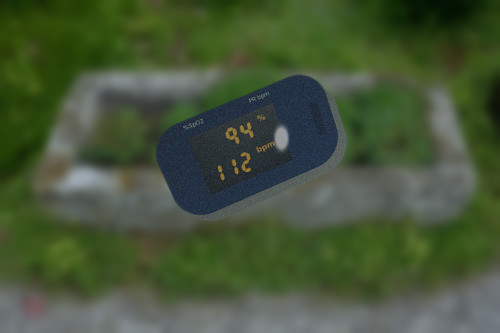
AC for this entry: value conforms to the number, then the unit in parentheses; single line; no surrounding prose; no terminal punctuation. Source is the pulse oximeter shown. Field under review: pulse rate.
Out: 112 (bpm)
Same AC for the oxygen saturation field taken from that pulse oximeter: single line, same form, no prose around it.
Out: 94 (%)
